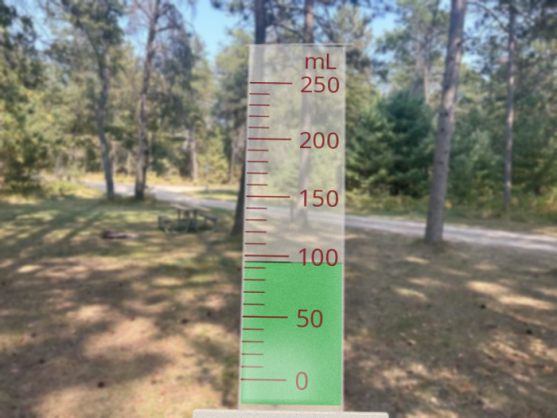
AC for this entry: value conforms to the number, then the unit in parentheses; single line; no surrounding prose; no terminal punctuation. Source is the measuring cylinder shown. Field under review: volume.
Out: 95 (mL)
